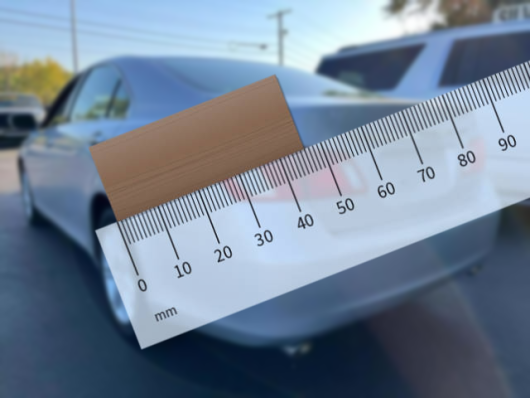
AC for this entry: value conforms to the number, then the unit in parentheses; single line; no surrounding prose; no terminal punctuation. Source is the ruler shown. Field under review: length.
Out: 46 (mm)
